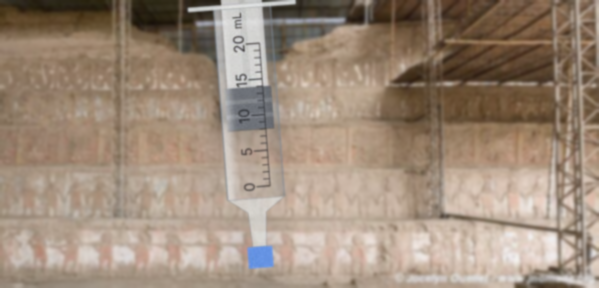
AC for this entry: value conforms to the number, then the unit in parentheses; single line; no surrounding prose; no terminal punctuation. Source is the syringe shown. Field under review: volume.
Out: 8 (mL)
